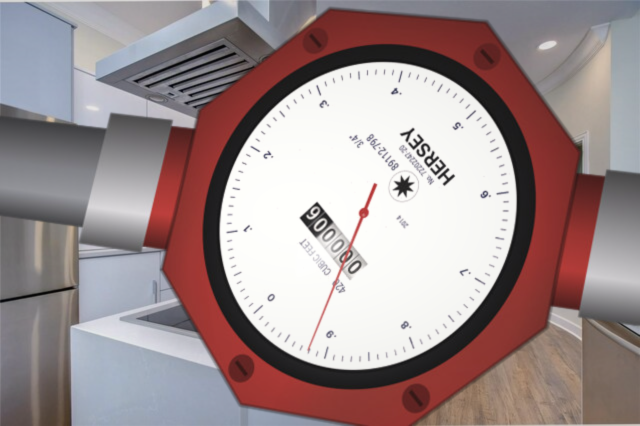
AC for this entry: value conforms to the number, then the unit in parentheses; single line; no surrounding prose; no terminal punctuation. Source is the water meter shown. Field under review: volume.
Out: 5.92 (ft³)
